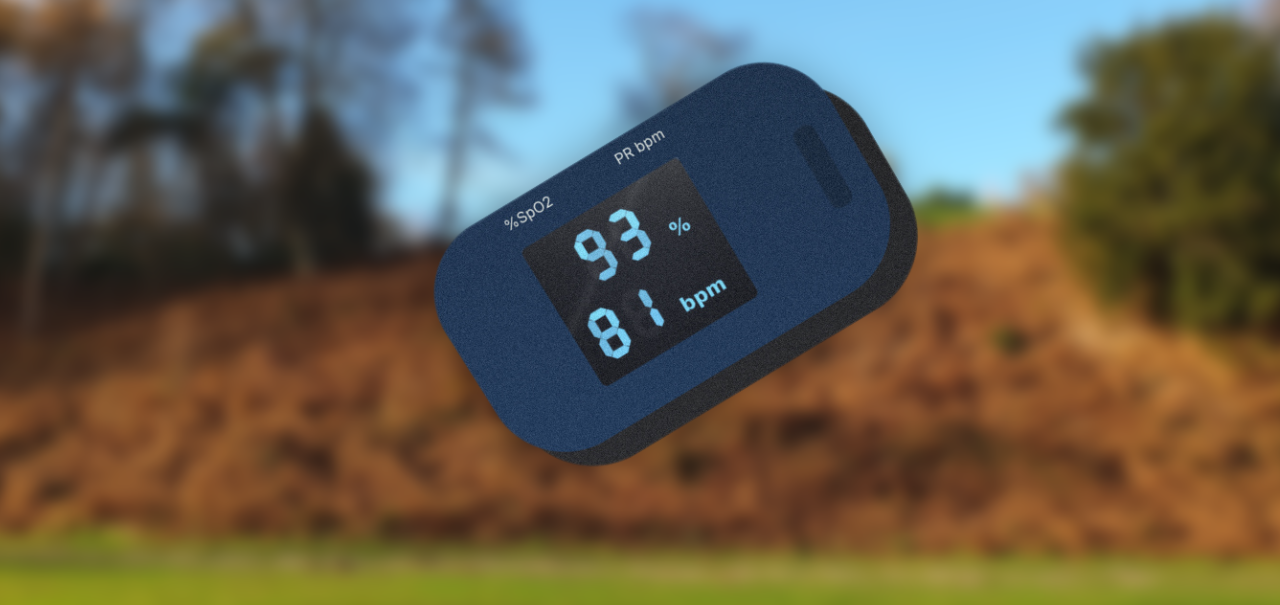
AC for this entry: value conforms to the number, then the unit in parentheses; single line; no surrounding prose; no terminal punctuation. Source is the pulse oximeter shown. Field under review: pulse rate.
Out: 81 (bpm)
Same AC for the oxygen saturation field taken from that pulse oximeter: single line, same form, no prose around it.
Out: 93 (%)
